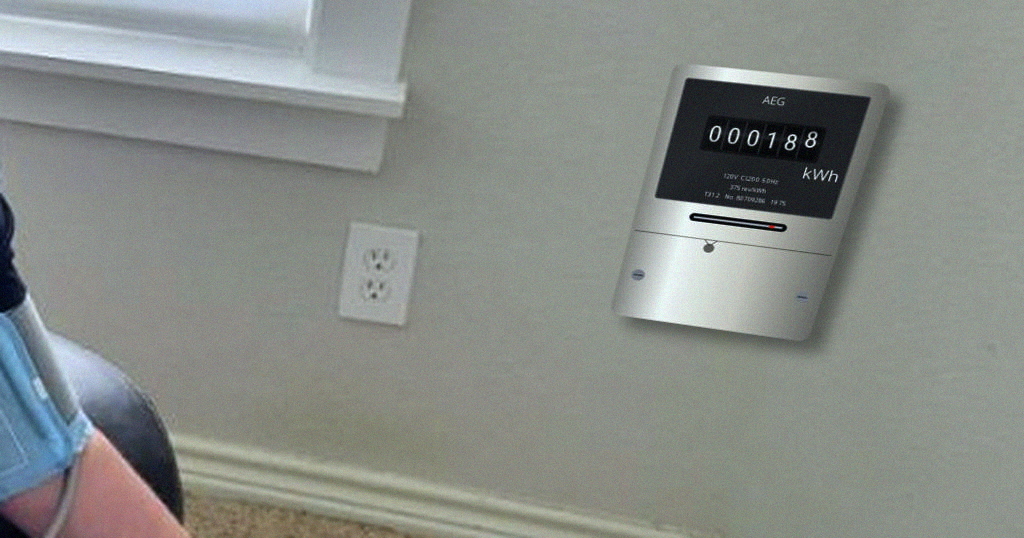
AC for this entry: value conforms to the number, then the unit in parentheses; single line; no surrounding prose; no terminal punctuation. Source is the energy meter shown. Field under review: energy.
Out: 188 (kWh)
